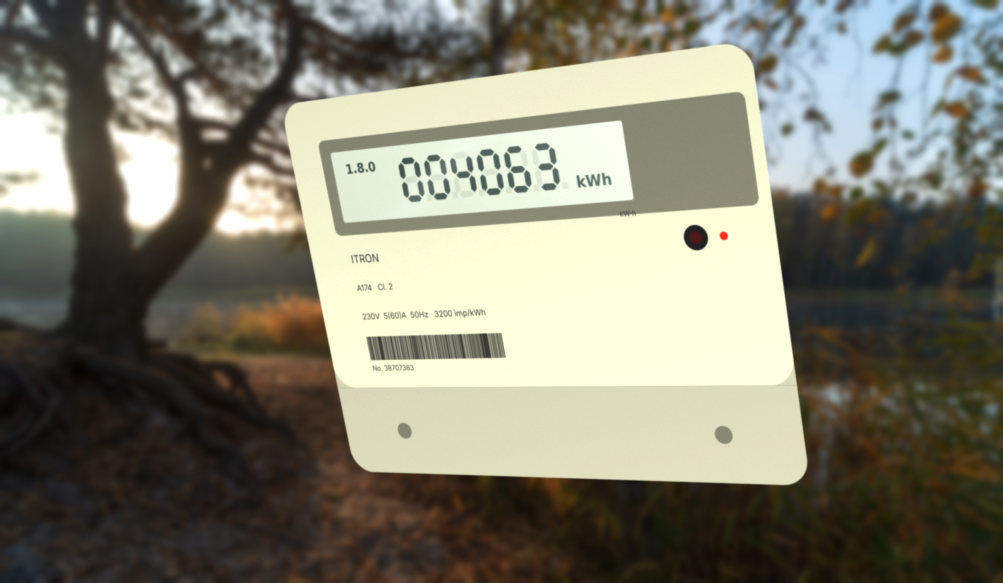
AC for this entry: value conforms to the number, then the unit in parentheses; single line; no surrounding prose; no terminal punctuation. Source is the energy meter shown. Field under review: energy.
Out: 4063 (kWh)
